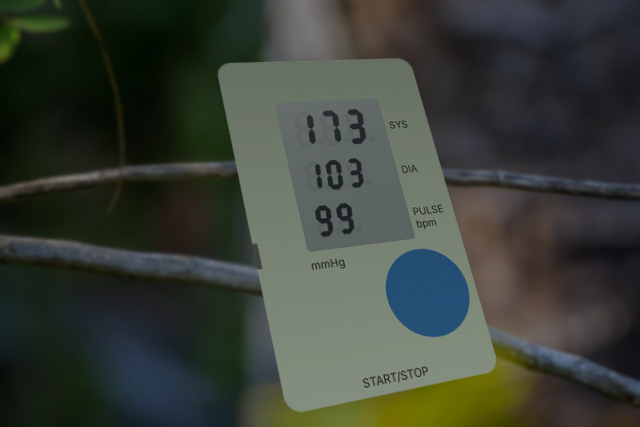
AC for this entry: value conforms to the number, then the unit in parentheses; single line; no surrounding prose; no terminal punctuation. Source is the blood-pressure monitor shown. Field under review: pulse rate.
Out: 99 (bpm)
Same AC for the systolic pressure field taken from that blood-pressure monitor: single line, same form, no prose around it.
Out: 173 (mmHg)
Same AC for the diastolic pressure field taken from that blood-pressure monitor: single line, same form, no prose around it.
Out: 103 (mmHg)
